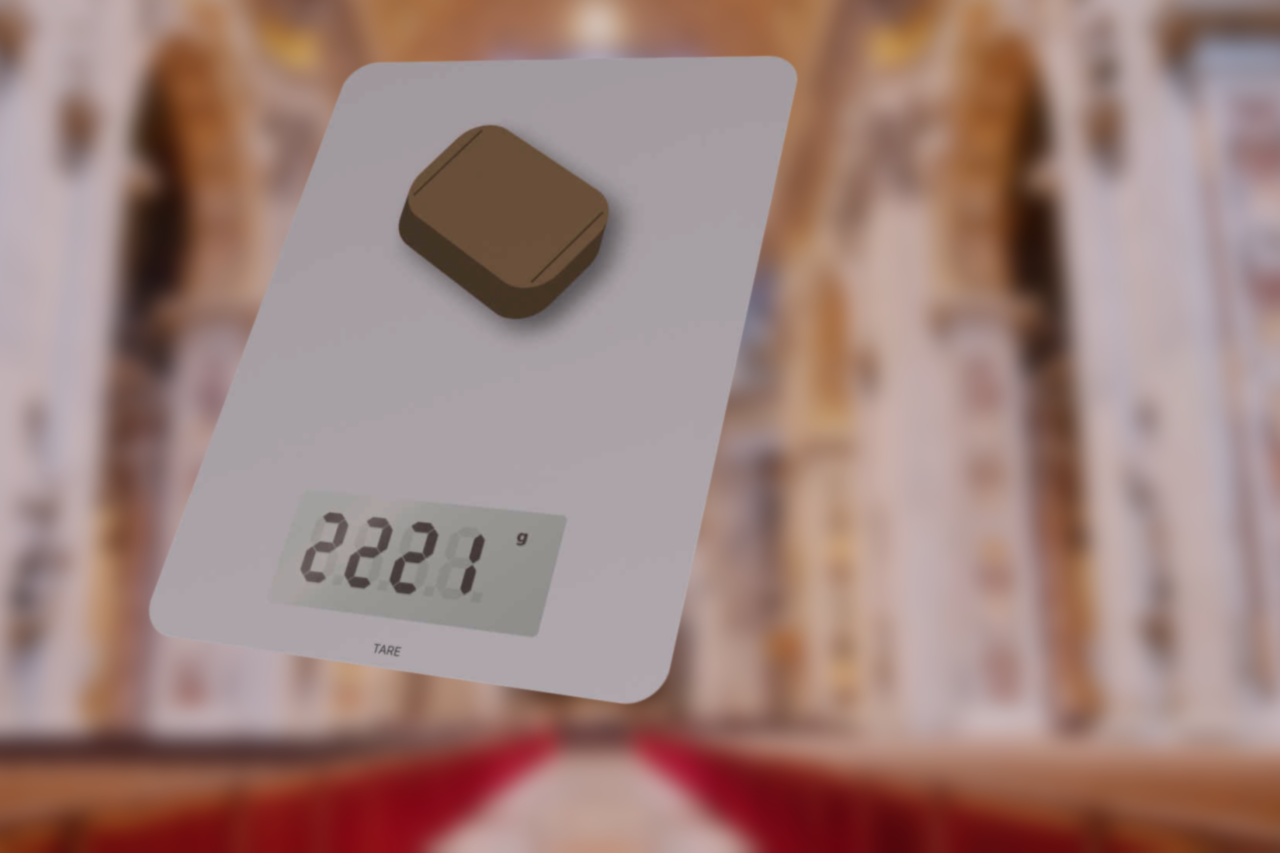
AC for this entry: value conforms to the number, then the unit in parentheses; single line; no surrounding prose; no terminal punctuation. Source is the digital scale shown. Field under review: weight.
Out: 2221 (g)
